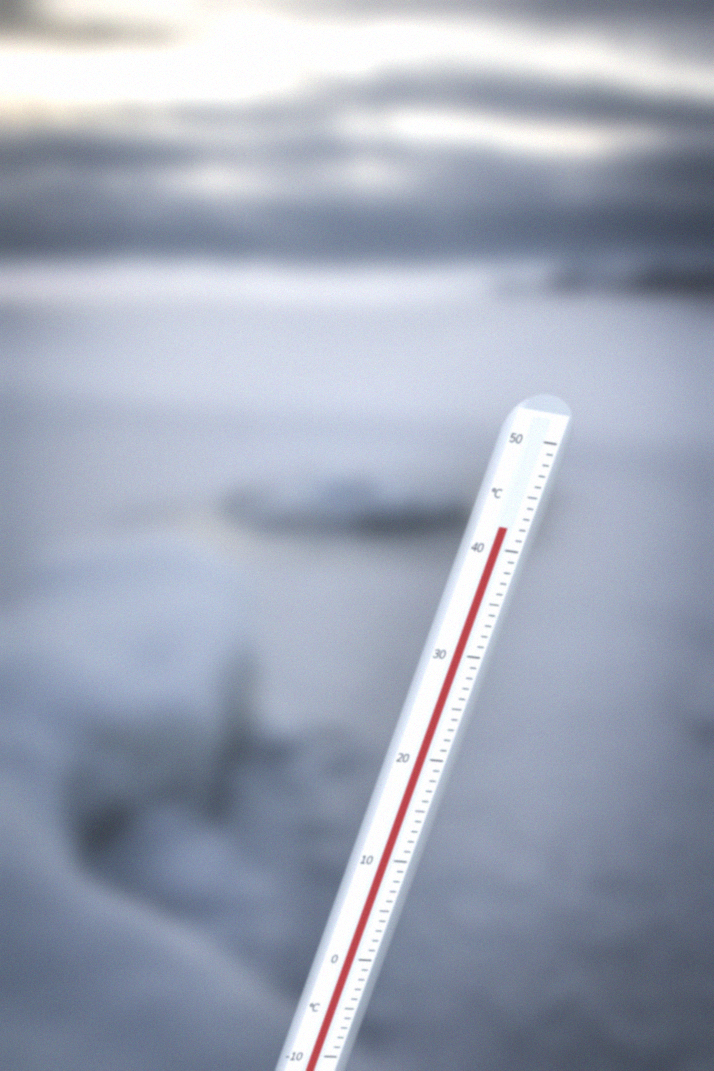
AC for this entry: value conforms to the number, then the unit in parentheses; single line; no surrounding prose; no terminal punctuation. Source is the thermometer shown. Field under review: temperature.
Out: 42 (°C)
